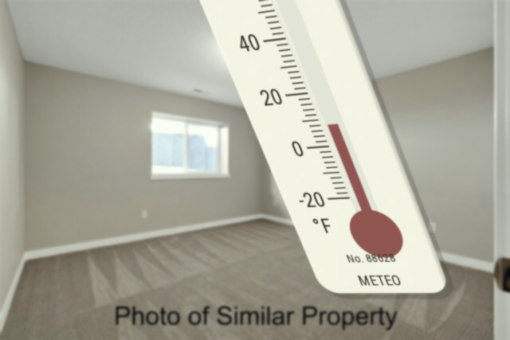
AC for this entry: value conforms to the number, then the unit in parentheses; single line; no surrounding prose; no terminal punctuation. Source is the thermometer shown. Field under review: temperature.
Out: 8 (°F)
